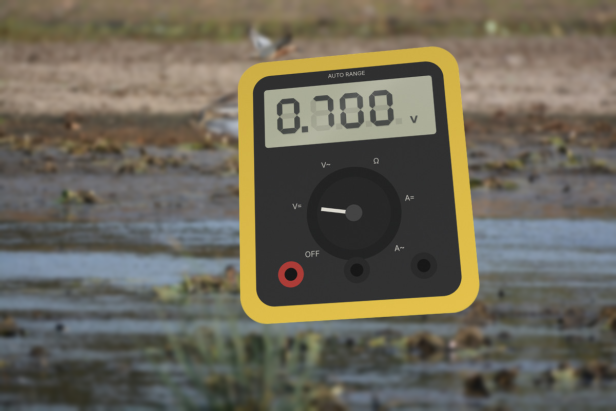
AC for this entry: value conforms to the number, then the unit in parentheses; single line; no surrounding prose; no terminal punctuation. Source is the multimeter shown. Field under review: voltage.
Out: 0.700 (V)
